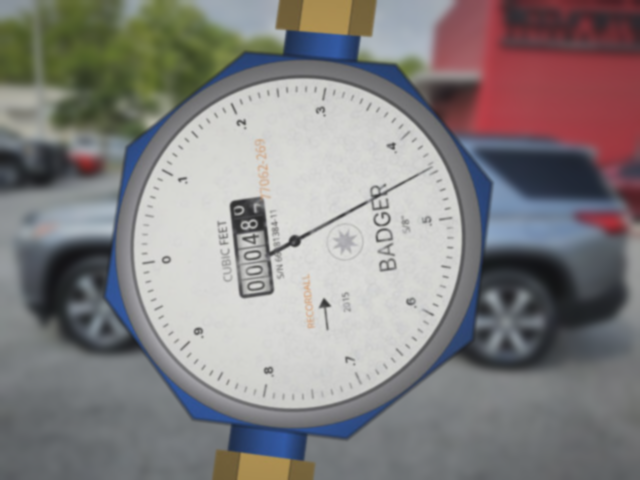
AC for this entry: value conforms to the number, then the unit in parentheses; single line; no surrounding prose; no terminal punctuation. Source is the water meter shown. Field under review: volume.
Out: 486.44 (ft³)
